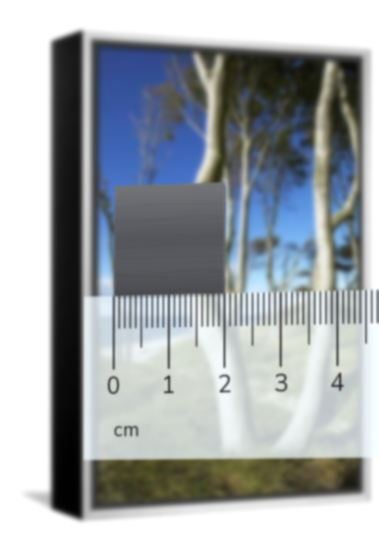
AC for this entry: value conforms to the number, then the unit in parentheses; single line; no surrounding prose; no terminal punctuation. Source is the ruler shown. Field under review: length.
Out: 2 (cm)
